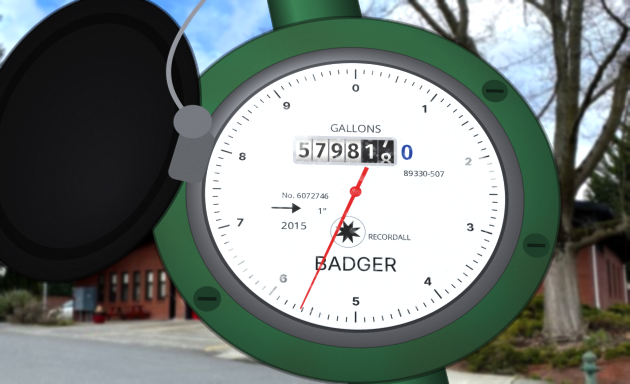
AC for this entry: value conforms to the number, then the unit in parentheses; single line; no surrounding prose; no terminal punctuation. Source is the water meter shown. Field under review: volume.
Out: 5798175.6 (gal)
